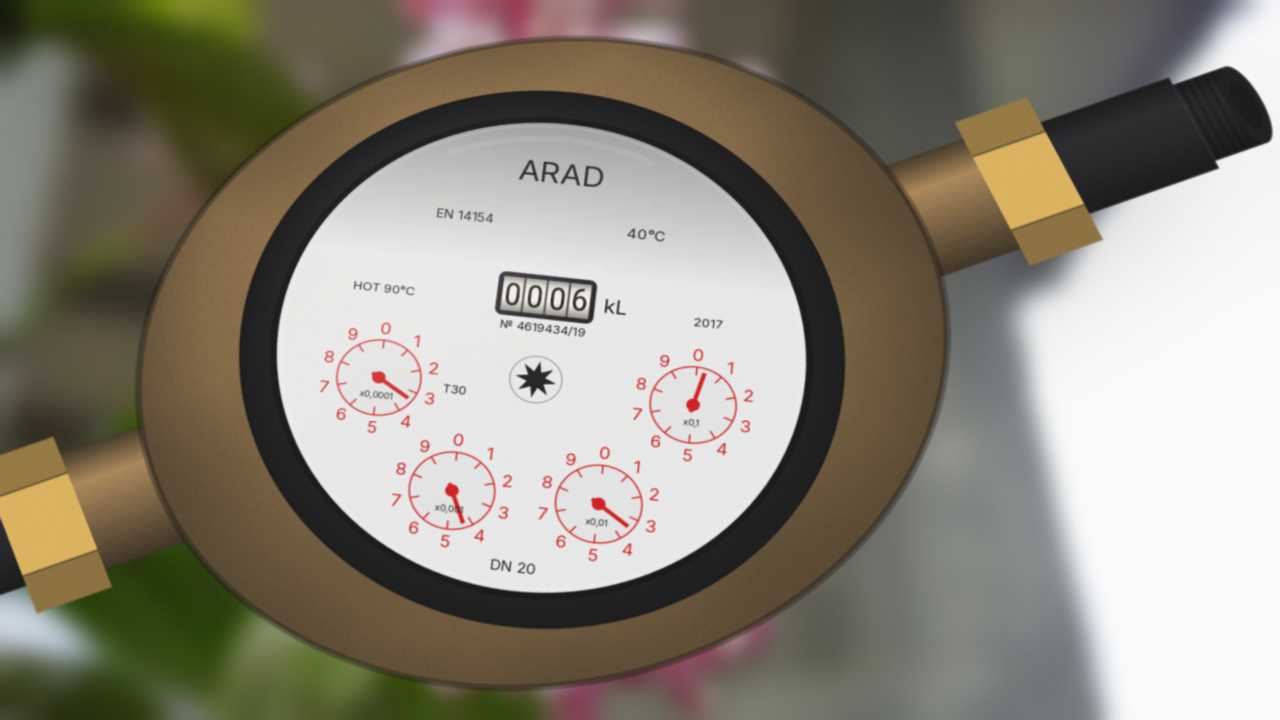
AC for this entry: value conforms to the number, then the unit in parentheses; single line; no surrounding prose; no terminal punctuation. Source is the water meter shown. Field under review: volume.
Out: 6.0343 (kL)
